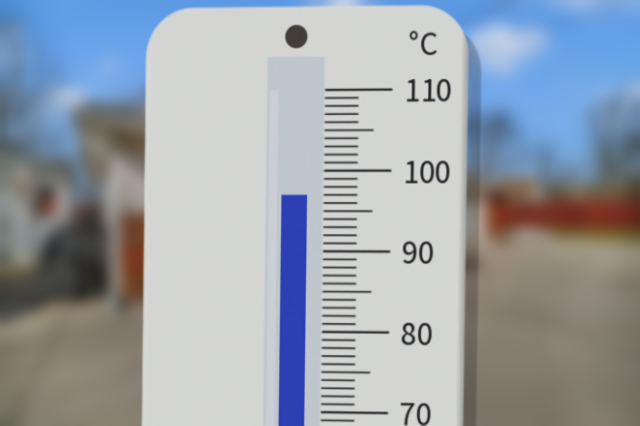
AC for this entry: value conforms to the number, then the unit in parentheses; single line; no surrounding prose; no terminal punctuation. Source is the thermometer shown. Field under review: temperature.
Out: 97 (°C)
